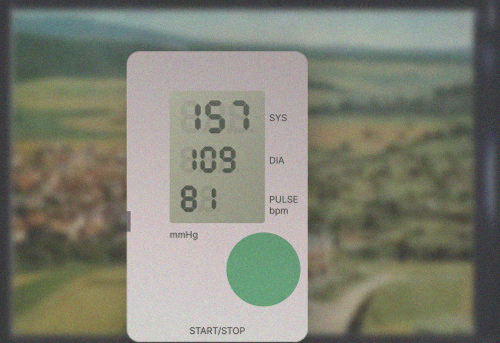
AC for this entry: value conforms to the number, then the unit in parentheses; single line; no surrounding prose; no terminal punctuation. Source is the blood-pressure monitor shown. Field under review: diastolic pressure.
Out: 109 (mmHg)
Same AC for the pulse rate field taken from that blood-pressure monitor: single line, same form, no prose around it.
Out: 81 (bpm)
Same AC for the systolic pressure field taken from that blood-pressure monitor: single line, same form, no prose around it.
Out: 157 (mmHg)
